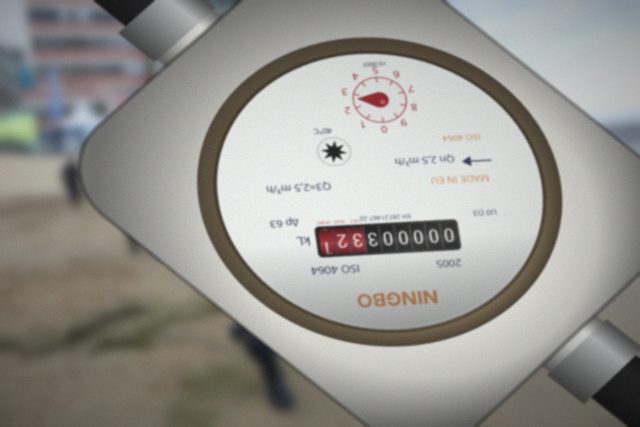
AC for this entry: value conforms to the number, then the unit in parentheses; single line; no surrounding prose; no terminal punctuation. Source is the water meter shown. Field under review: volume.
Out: 3.3212 (kL)
